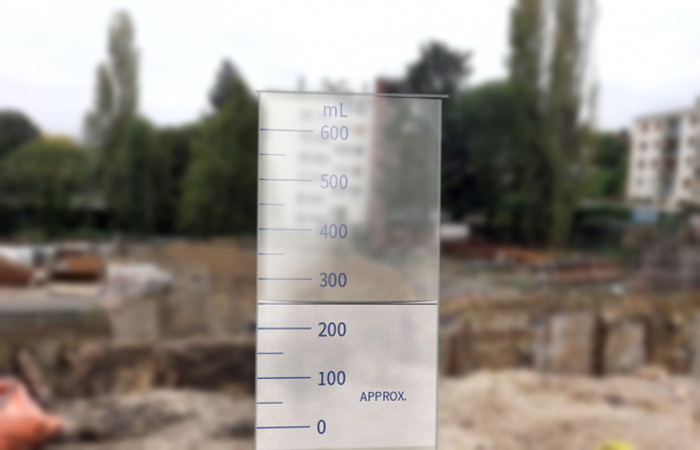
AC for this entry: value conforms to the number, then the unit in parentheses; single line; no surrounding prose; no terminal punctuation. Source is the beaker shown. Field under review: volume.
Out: 250 (mL)
